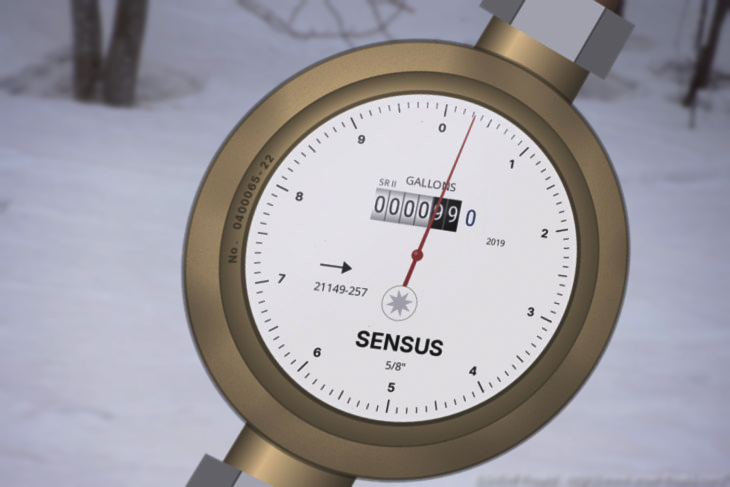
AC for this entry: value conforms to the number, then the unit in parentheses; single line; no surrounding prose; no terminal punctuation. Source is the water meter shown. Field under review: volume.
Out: 990.3 (gal)
